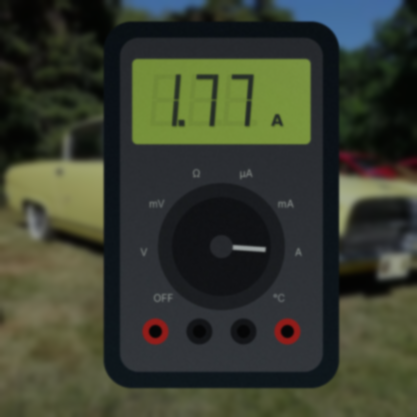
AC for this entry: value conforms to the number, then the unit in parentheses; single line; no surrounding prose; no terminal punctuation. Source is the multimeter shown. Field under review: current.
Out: 1.77 (A)
